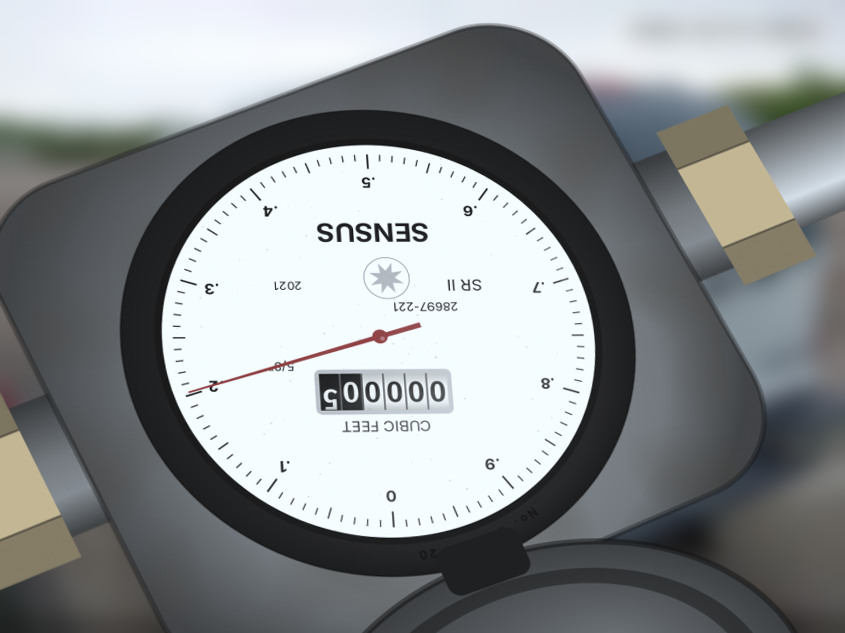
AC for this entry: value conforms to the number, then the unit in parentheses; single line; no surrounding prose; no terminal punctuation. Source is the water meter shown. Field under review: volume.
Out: 5.20 (ft³)
